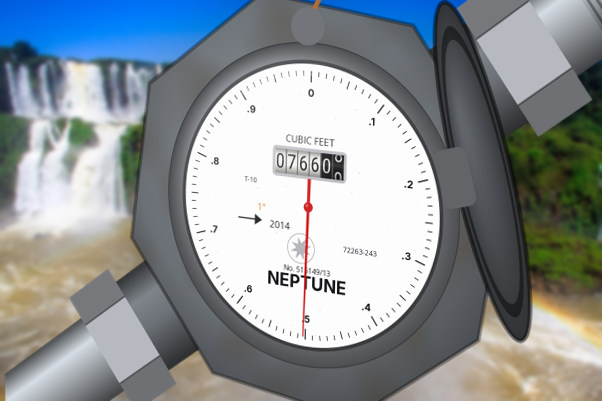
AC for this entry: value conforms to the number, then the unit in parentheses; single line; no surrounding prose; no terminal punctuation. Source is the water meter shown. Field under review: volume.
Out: 76608.50 (ft³)
